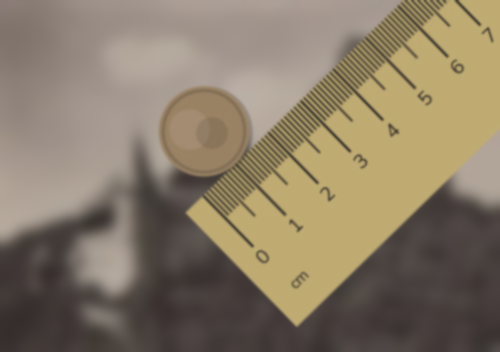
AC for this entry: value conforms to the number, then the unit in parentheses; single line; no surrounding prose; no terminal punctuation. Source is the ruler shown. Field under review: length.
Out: 2 (cm)
